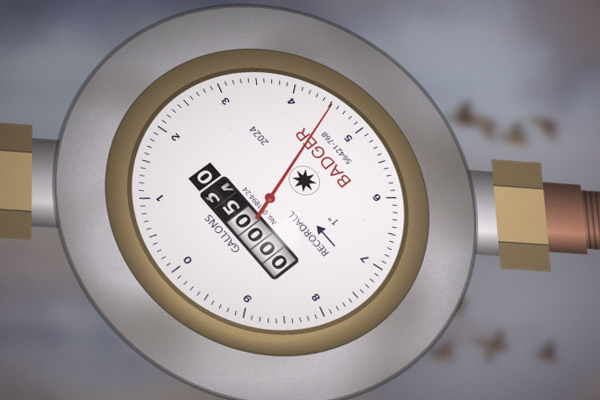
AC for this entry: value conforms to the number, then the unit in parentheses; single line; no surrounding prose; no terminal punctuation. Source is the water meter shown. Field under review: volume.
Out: 534.5 (gal)
